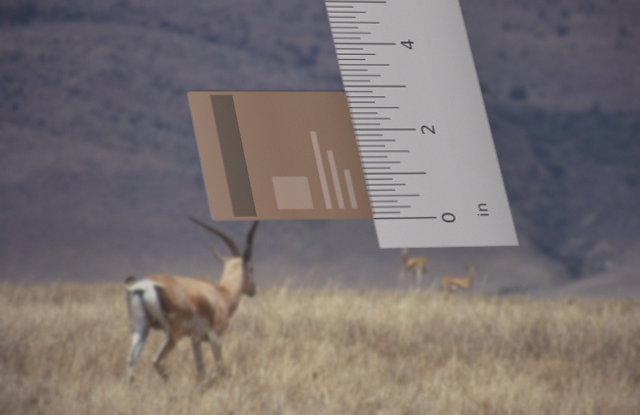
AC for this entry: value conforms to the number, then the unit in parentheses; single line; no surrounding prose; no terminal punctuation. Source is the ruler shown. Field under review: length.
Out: 2.875 (in)
